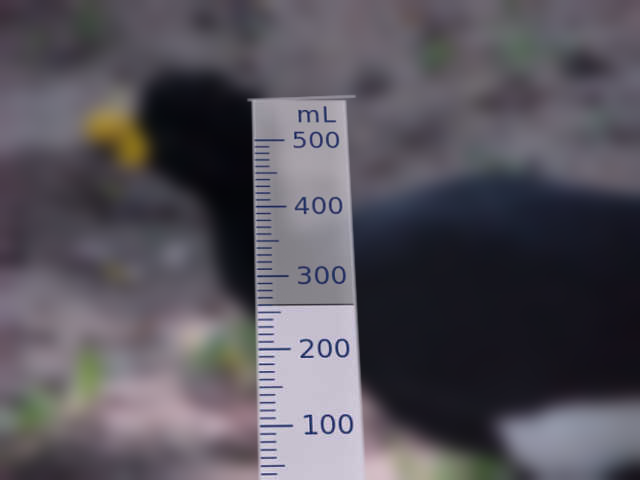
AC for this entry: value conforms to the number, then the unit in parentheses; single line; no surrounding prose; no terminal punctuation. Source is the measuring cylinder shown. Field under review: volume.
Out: 260 (mL)
